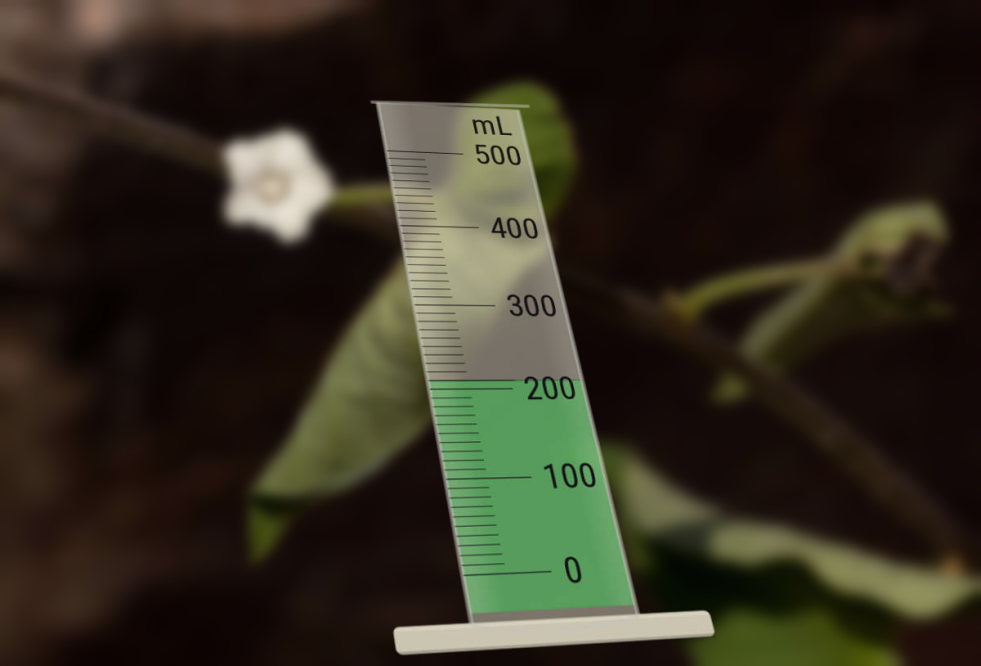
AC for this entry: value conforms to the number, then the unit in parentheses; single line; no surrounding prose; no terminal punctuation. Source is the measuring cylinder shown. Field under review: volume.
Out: 210 (mL)
